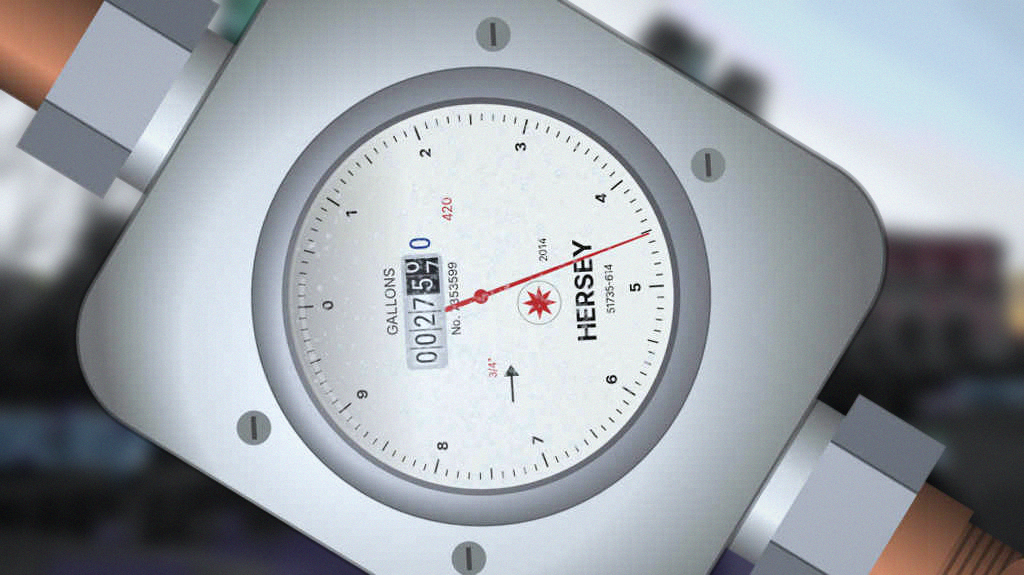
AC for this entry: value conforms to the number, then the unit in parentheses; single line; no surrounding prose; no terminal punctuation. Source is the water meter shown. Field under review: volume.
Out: 27564.5 (gal)
